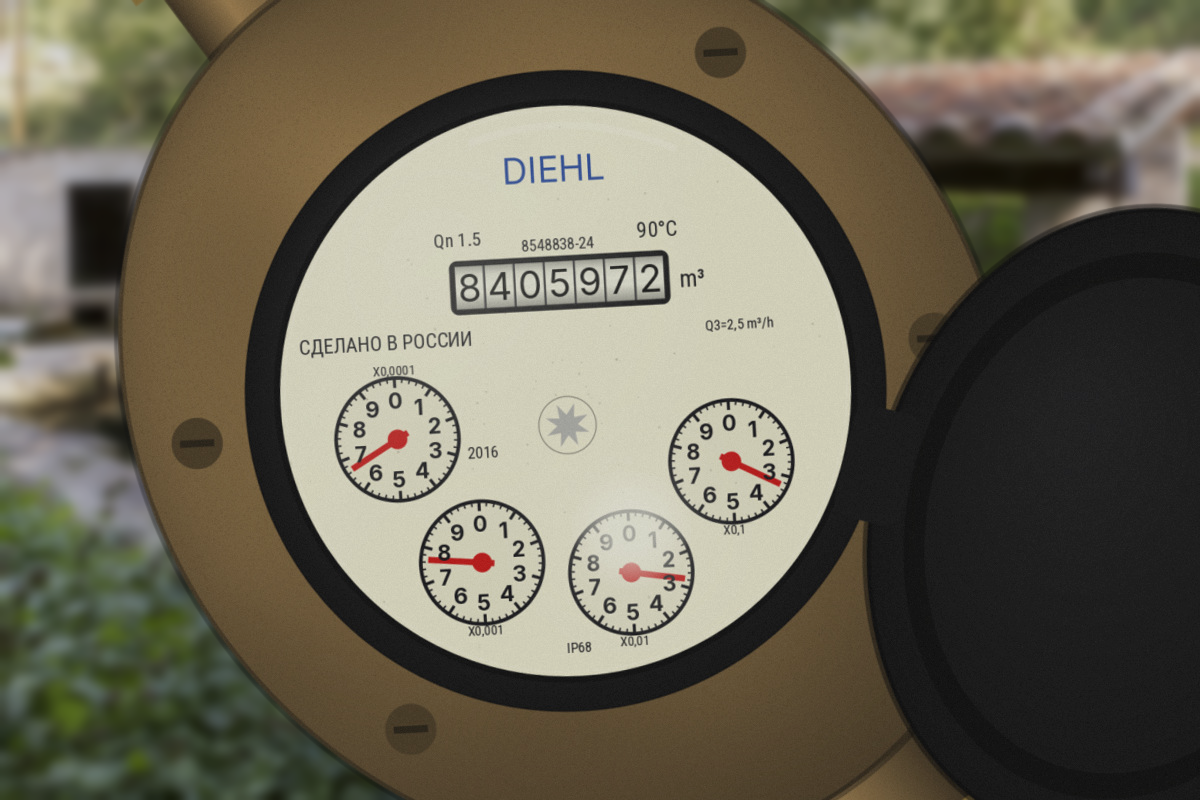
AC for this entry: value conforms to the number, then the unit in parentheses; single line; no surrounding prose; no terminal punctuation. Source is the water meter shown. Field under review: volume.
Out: 8405972.3276 (m³)
